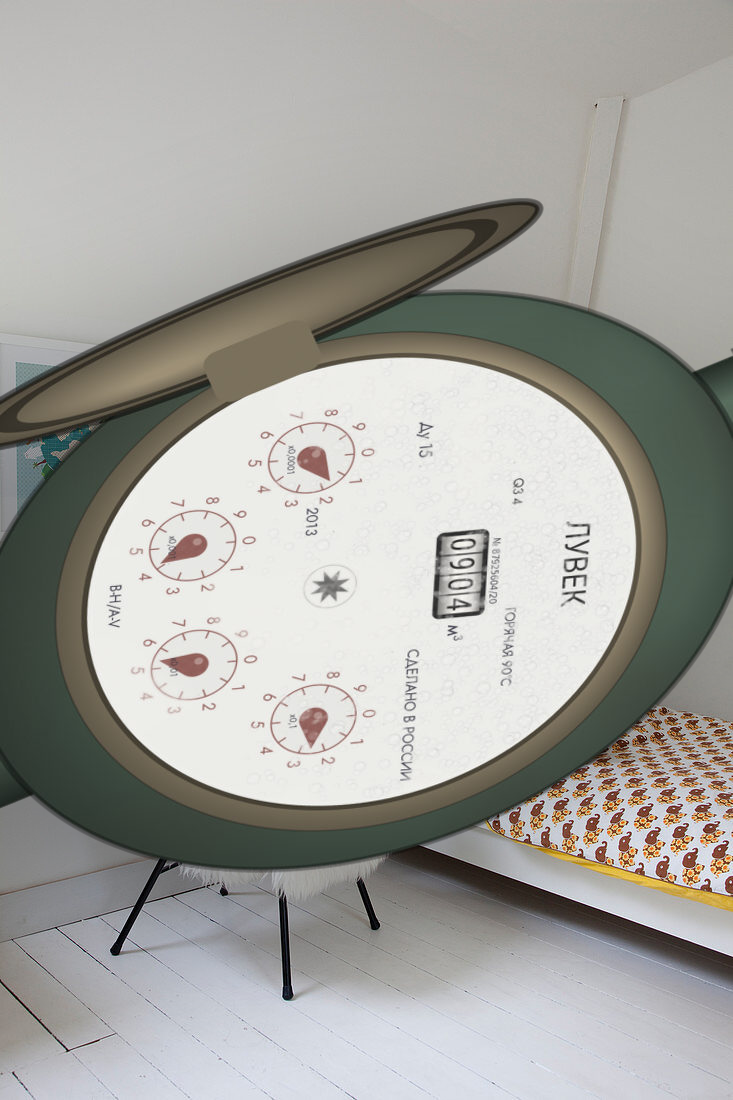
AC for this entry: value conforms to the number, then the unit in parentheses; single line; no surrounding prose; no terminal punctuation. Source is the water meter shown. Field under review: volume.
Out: 904.2541 (m³)
